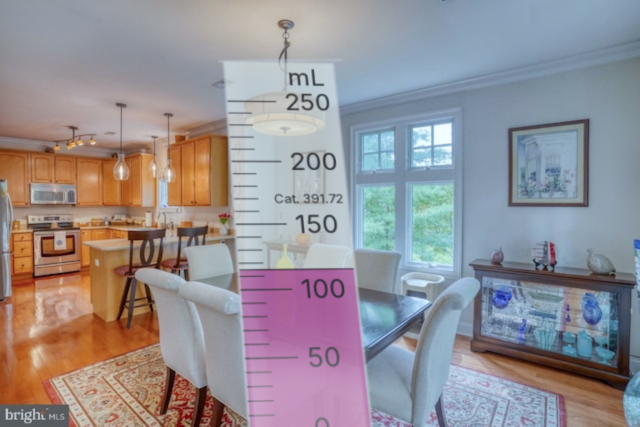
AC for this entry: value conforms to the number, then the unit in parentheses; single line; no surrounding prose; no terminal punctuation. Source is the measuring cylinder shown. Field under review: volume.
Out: 115 (mL)
